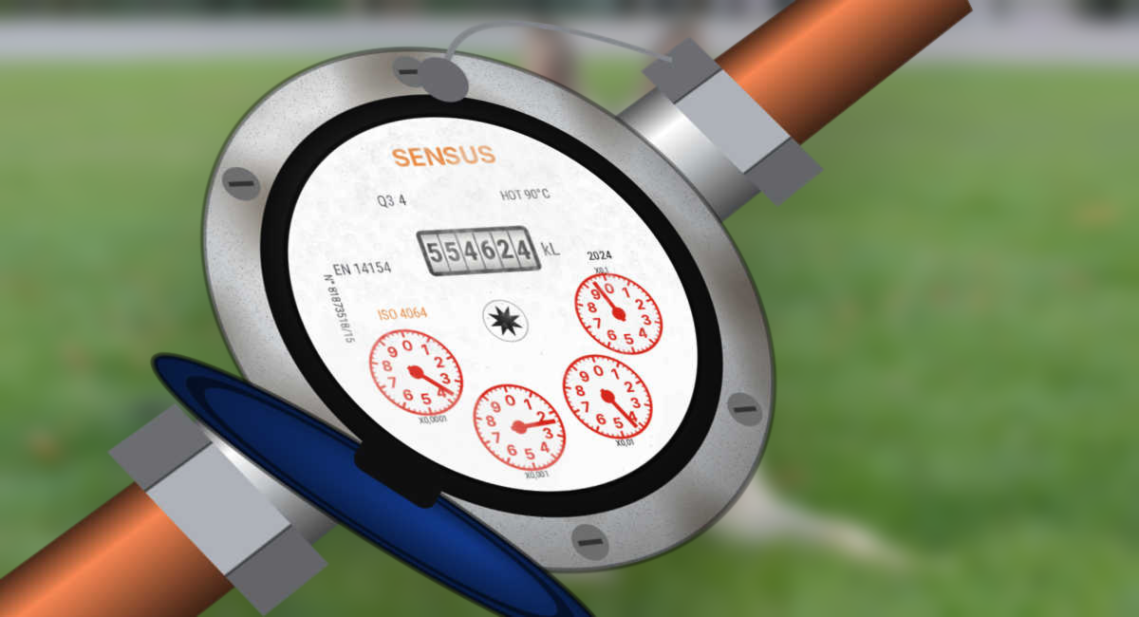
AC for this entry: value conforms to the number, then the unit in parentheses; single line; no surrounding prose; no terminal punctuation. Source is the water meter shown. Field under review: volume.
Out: 554623.9423 (kL)
